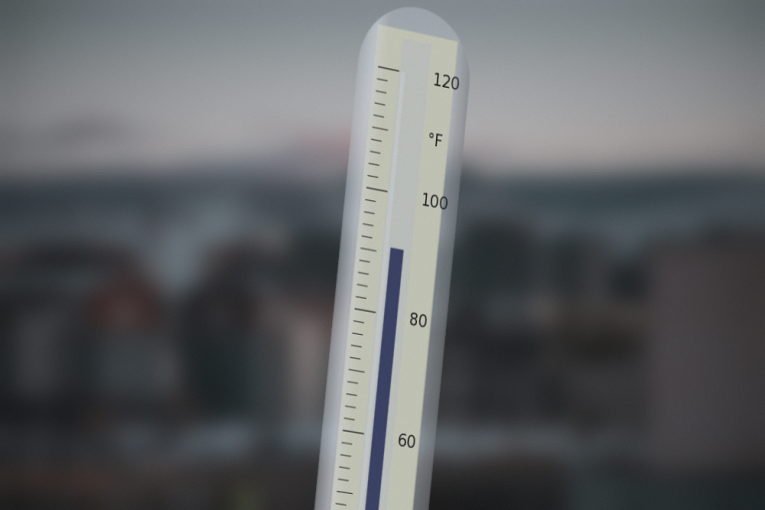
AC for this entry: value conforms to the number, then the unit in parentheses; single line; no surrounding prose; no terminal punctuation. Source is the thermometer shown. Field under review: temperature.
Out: 91 (°F)
